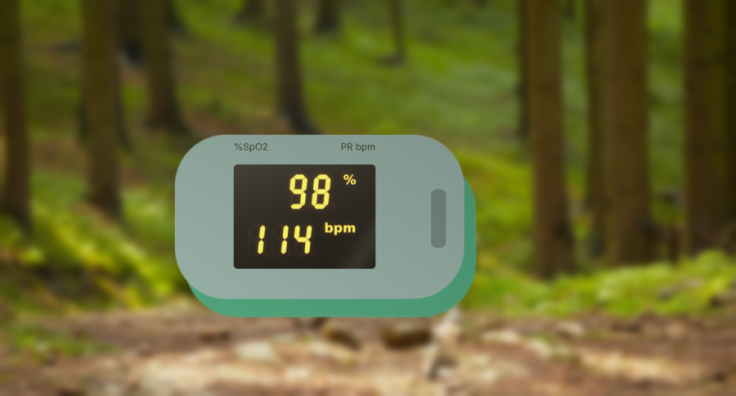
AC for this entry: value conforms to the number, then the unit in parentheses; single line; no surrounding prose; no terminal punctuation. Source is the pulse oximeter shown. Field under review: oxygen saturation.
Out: 98 (%)
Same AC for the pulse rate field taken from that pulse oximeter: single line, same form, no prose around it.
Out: 114 (bpm)
